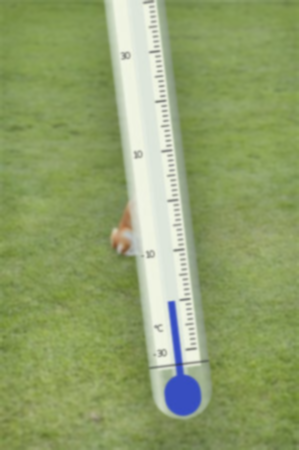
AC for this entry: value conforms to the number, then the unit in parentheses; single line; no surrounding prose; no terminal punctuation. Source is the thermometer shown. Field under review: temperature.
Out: -20 (°C)
